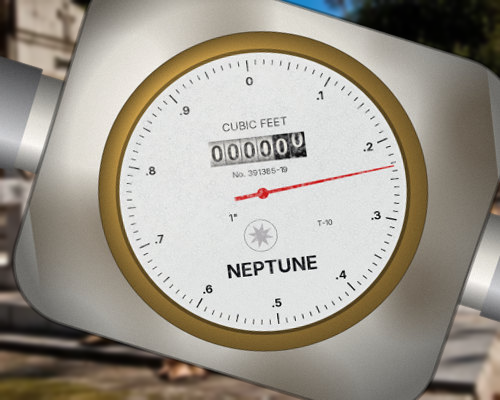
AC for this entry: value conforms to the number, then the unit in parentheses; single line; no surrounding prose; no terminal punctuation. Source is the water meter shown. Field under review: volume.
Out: 0.23 (ft³)
